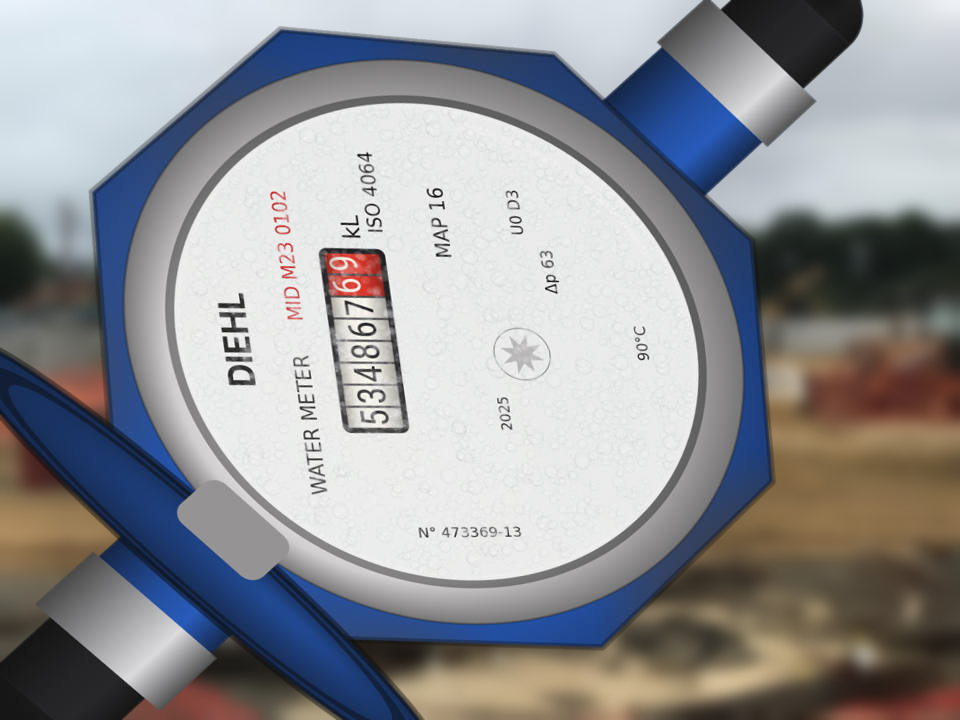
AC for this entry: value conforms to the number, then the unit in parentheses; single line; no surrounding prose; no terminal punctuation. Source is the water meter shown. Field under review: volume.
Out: 534867.69 (kL)
